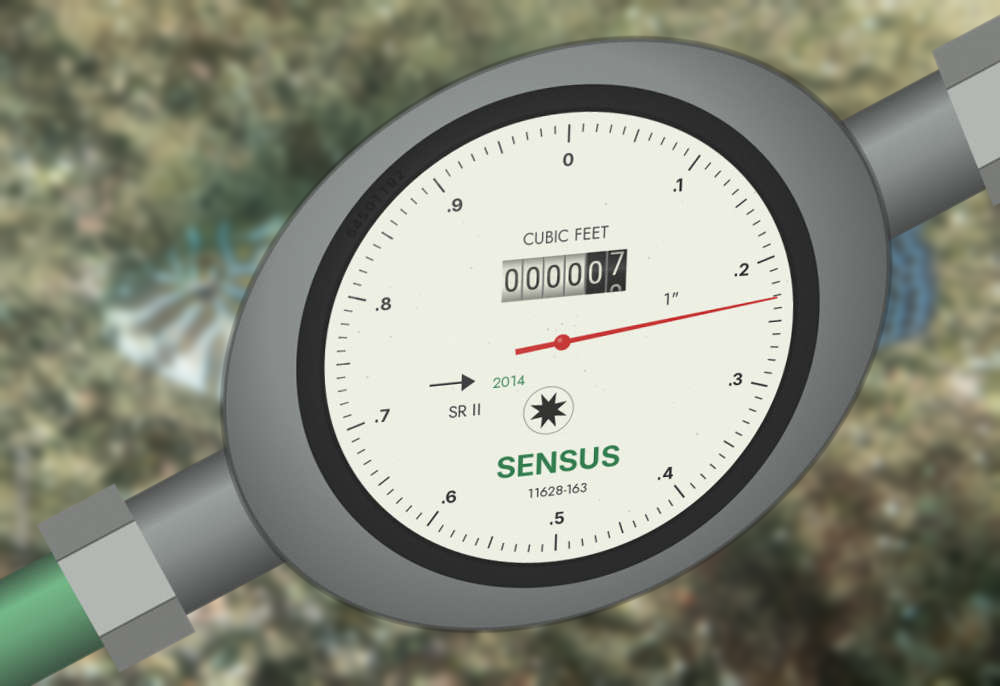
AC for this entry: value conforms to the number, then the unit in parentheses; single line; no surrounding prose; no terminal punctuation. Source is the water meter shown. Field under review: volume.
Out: 7.23 (ft³)
